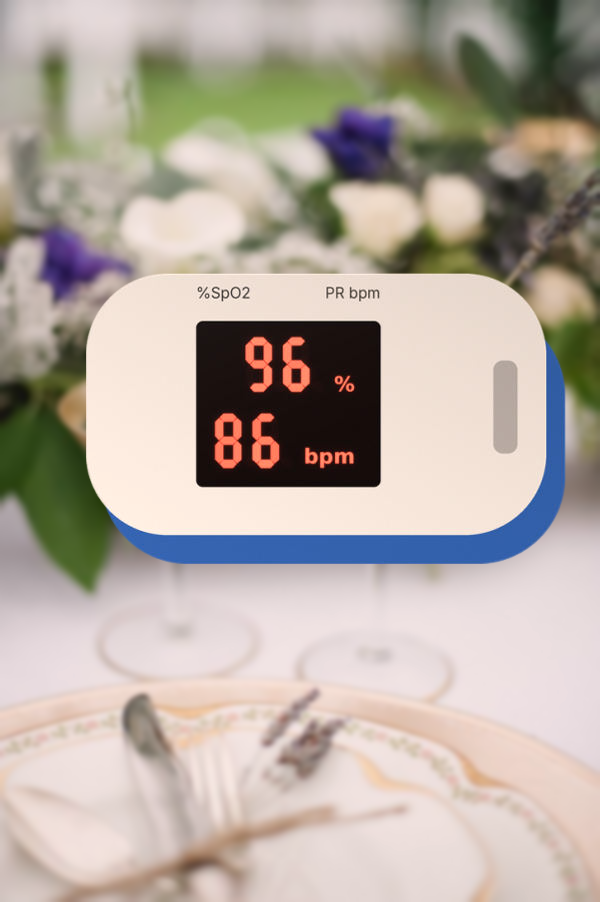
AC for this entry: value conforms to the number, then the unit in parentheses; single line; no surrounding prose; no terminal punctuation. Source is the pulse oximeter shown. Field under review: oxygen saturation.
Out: 96 (%)
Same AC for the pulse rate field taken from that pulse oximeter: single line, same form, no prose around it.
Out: 86 (bpm)
